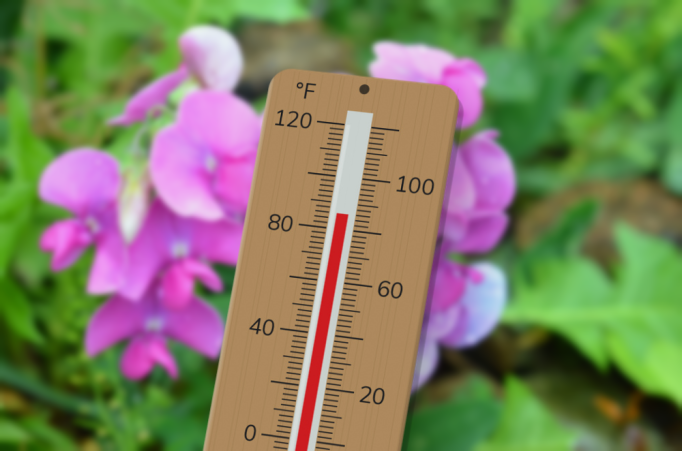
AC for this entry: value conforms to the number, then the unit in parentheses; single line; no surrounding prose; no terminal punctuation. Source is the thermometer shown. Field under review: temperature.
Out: 86 (°F)
